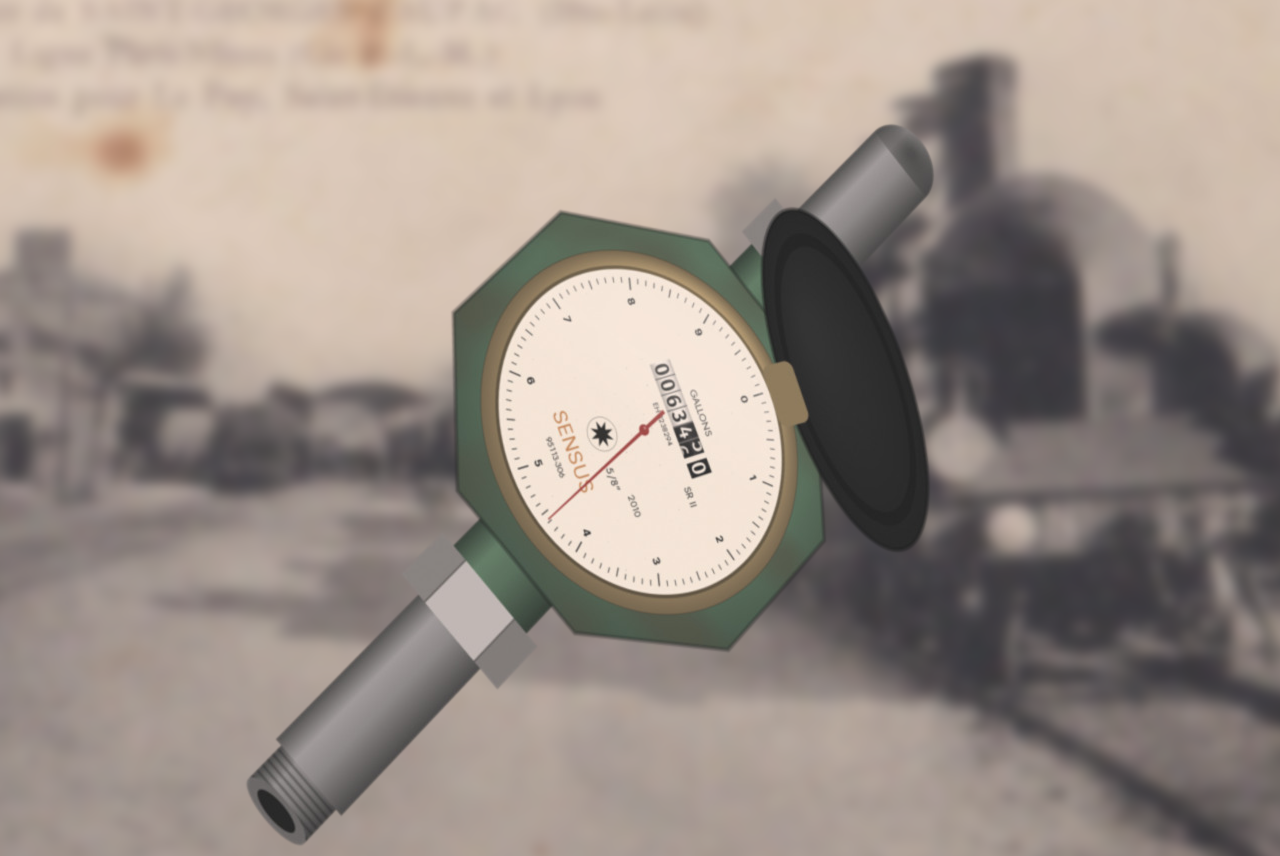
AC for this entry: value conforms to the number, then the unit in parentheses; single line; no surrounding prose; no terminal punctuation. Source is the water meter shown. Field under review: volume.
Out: 63454.4 (gal)
